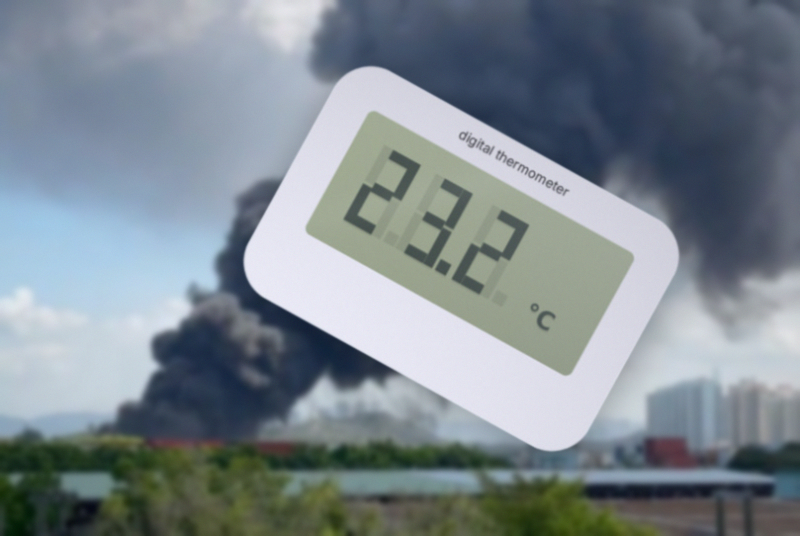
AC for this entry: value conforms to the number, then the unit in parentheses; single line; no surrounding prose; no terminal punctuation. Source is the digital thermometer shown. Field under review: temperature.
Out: 23.2 (°C)
